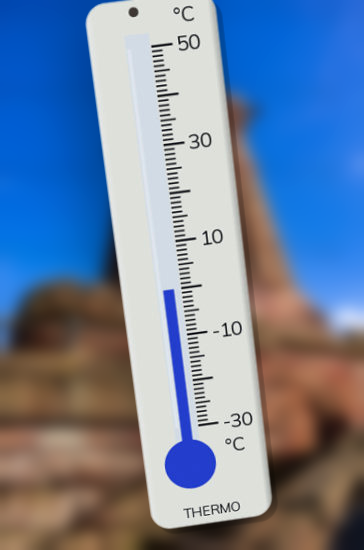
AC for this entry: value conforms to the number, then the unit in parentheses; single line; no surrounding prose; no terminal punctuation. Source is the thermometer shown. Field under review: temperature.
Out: 0 (°C)
